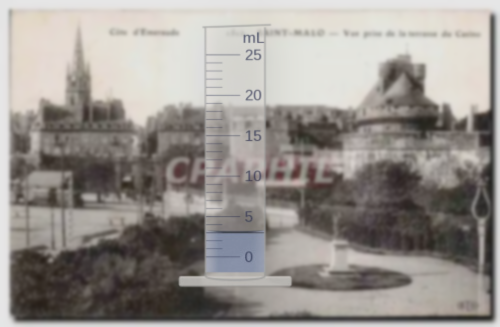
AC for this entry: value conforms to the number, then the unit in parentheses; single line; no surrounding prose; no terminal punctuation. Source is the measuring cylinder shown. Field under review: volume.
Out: 3 (mL)
